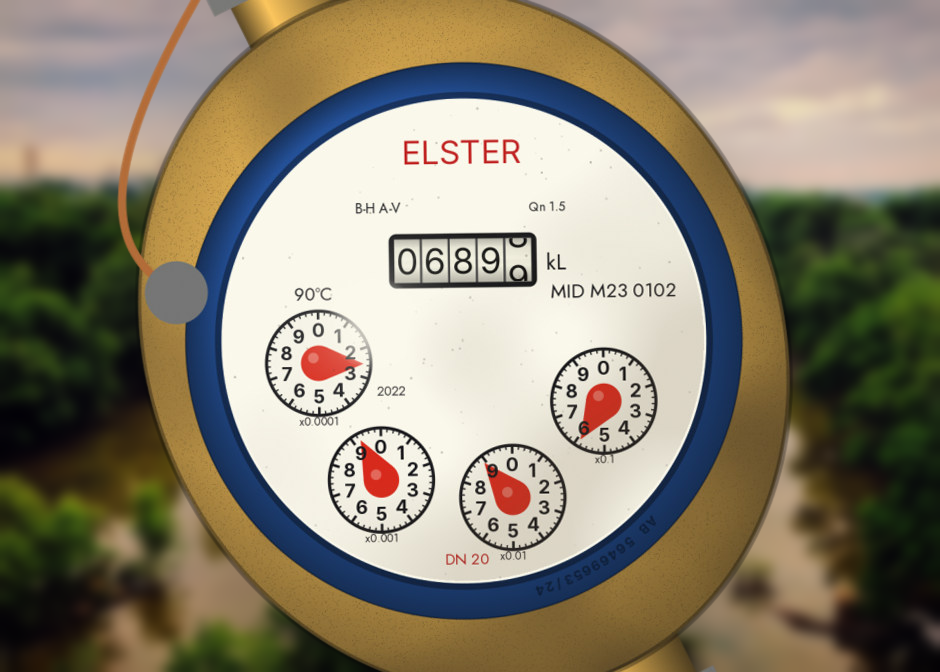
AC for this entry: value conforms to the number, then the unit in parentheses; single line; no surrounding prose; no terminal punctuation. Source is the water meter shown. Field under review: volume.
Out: 6898.5892 (kL)
